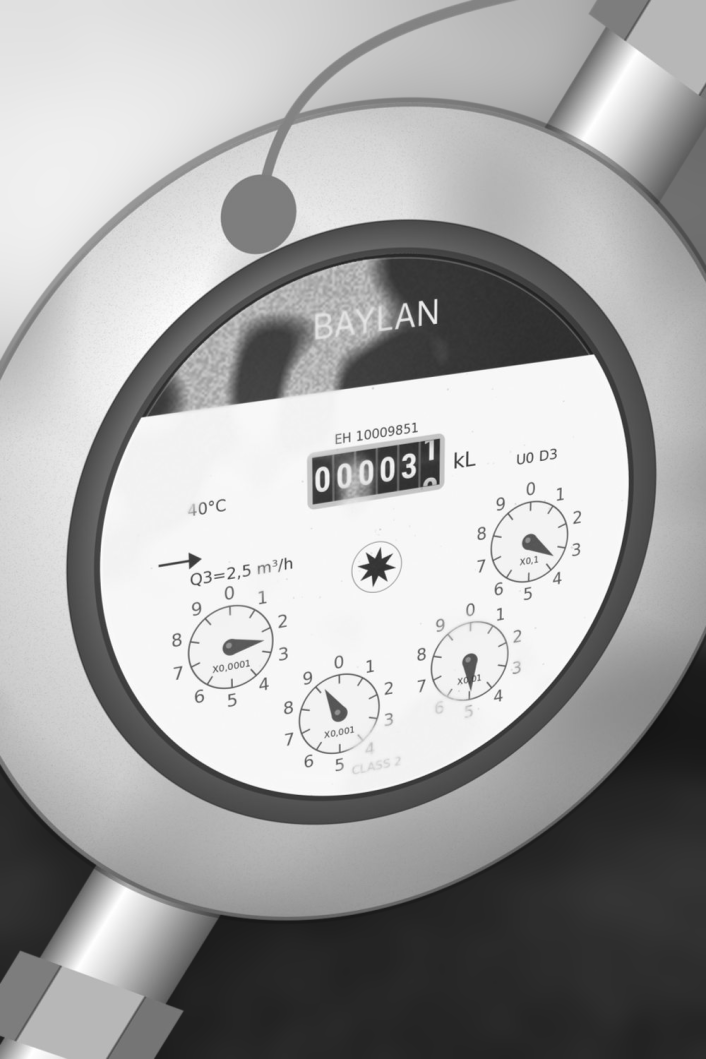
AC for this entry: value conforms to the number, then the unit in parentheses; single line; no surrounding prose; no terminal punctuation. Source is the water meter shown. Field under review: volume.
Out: 31.3492 (kL)
